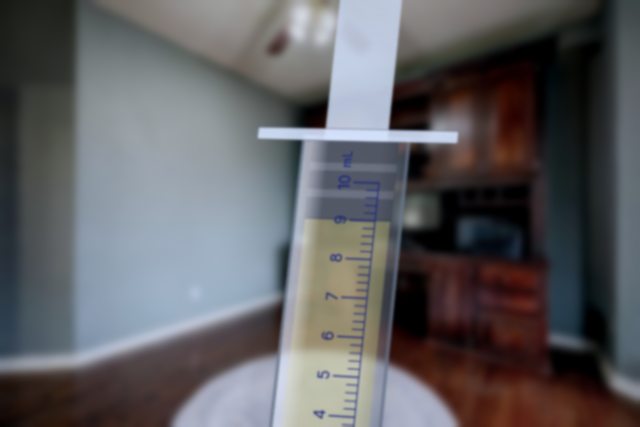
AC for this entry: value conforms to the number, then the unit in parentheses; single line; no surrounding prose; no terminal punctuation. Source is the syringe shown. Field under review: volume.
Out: 9 (mL)
